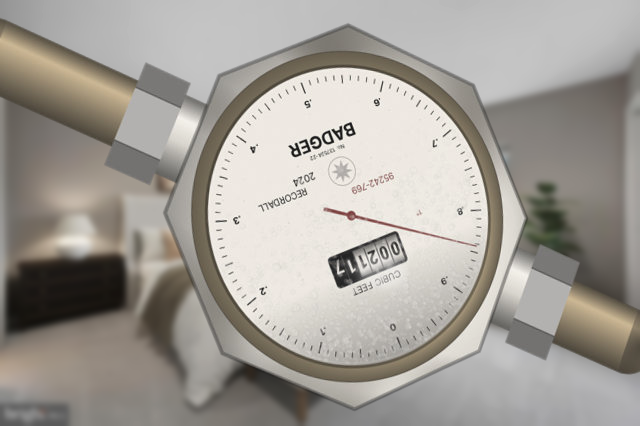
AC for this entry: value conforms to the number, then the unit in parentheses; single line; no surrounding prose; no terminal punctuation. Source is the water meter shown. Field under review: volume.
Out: 2116.84 (ft³)
